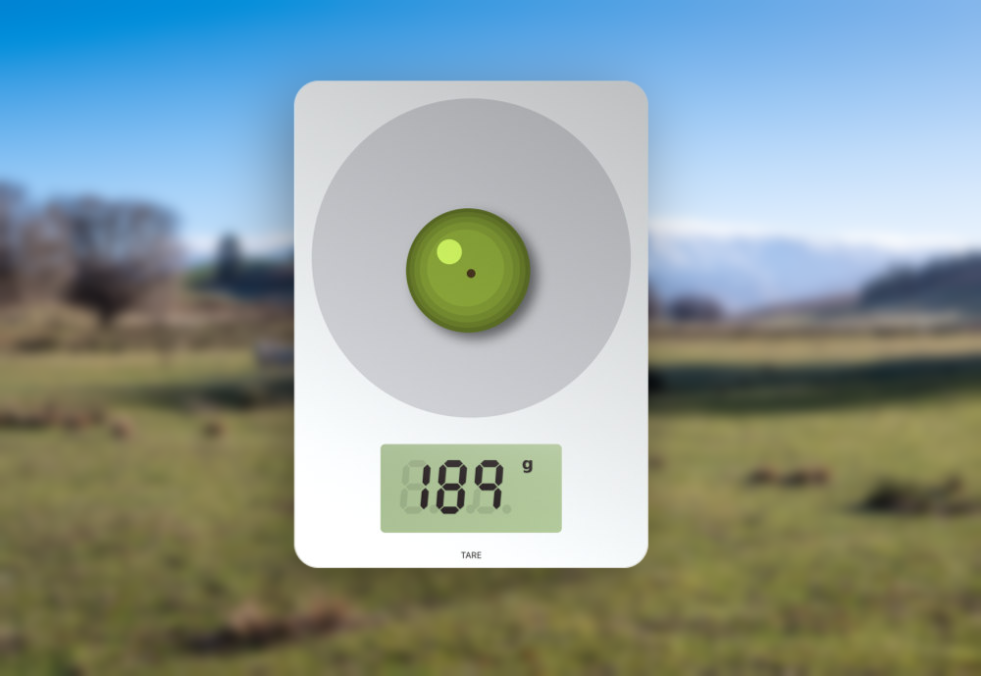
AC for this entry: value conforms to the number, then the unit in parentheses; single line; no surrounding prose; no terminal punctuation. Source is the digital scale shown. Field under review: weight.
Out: 189 (g)
